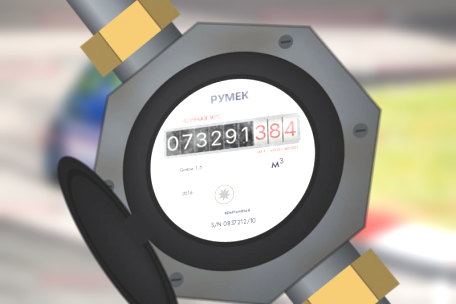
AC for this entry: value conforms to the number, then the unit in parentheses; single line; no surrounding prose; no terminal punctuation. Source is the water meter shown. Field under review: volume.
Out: 73291.384 (m³)
